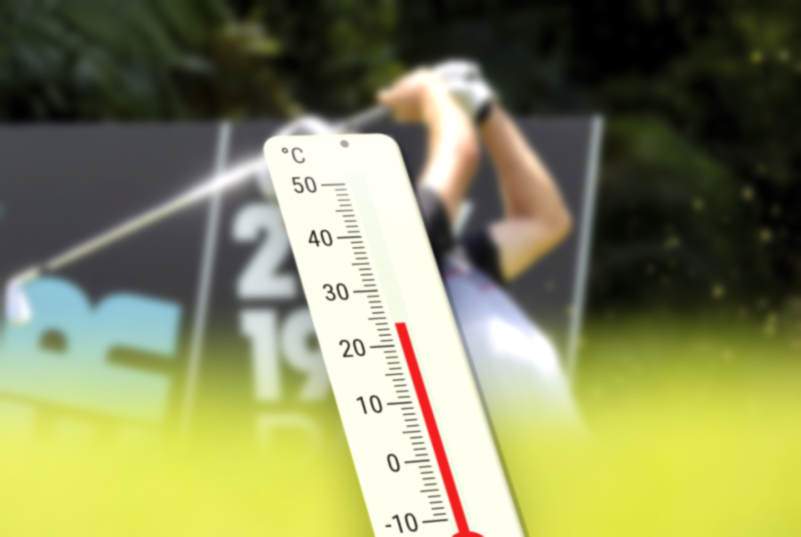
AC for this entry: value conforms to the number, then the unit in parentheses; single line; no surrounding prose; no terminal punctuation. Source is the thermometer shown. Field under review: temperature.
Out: 24 (°C)
